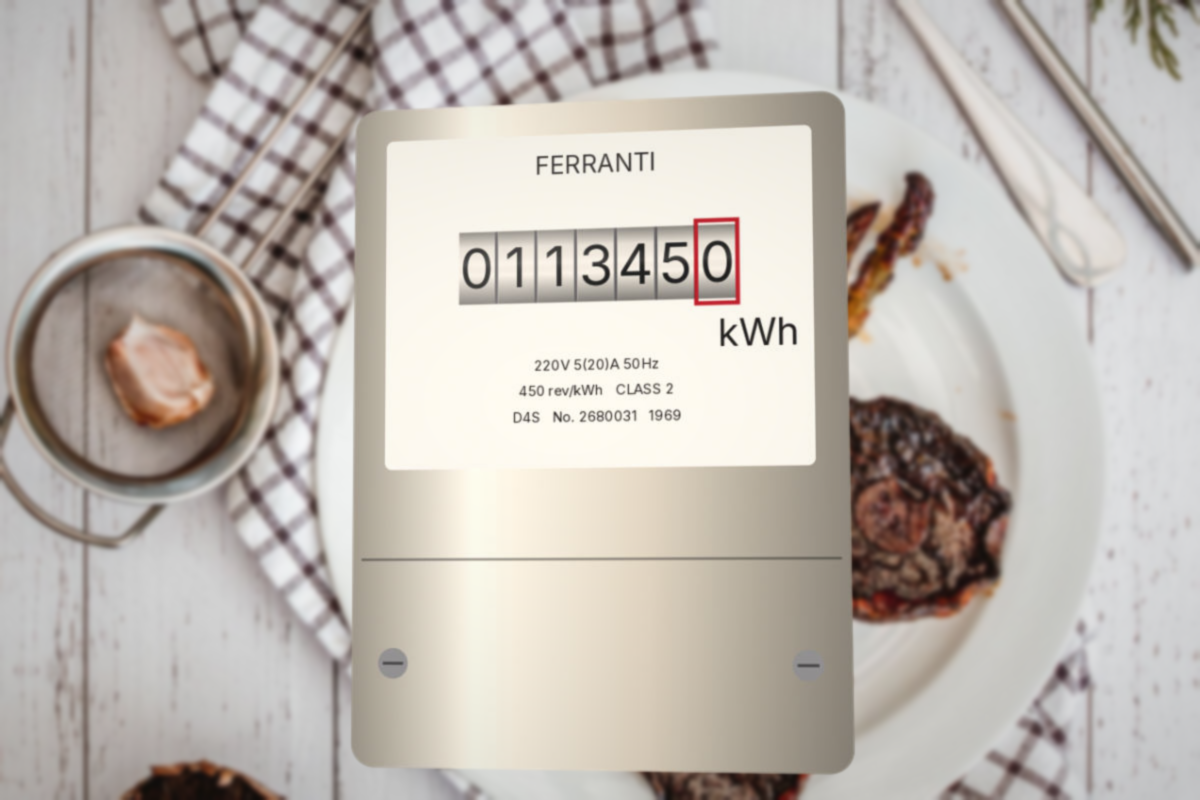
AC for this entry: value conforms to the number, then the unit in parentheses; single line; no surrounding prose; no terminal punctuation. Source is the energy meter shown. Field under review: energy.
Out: 11345.0 (kWh)
